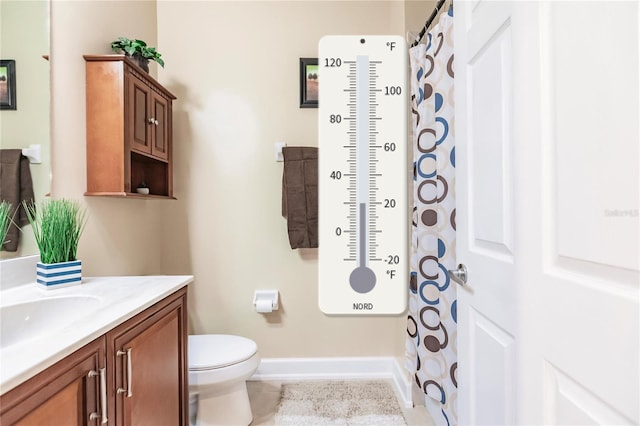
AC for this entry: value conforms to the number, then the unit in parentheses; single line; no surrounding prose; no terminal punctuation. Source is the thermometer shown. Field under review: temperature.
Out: 20 (°F)
